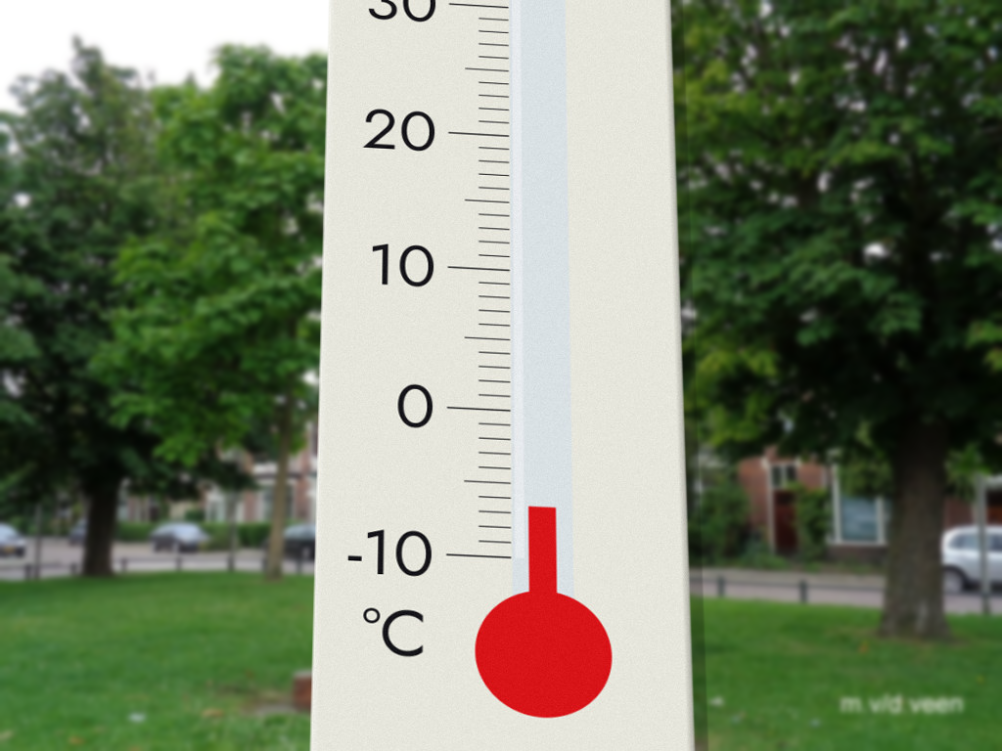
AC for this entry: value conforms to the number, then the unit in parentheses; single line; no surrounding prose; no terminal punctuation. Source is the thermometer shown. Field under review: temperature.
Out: -6.5 (°C)
